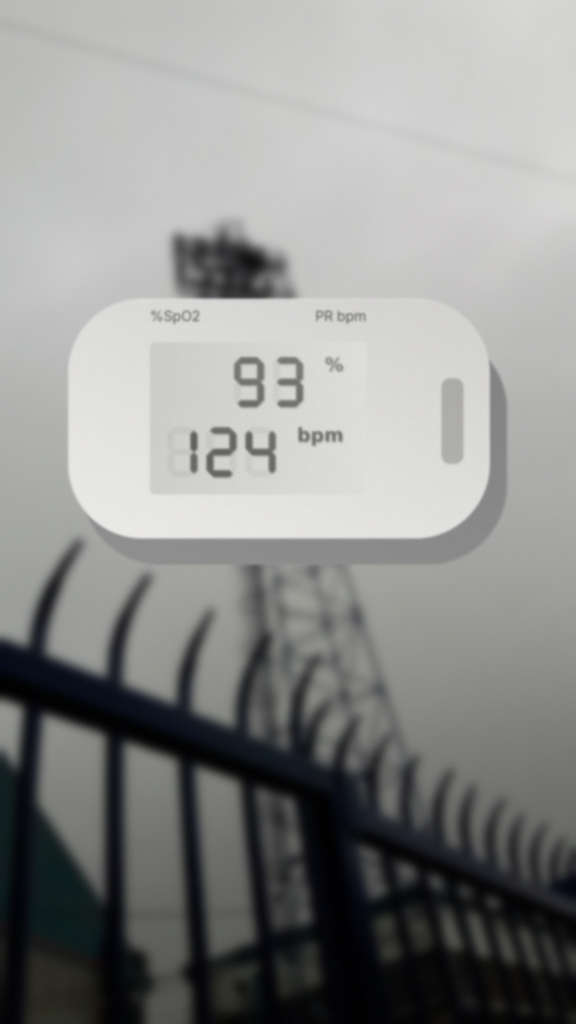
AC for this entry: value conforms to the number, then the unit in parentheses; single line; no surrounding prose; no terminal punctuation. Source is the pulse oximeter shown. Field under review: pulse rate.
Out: 124 (bpm)
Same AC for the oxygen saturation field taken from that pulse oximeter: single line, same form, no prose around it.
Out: 93 (%)
